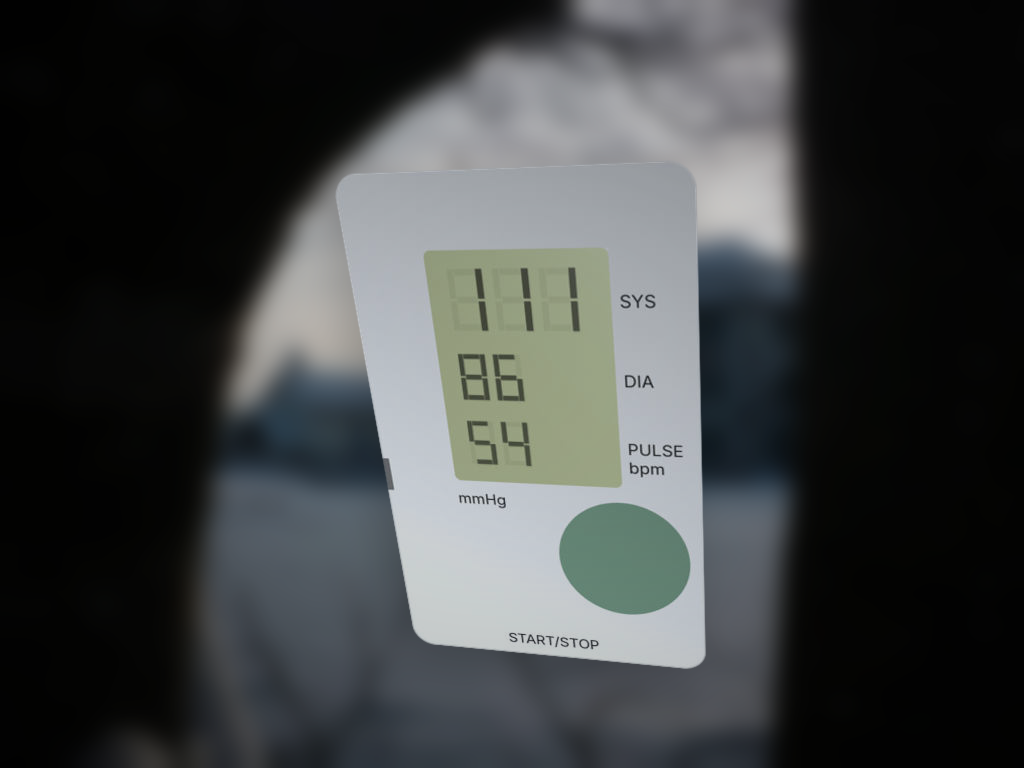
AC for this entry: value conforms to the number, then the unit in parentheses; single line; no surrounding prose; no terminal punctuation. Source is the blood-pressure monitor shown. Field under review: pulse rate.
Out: 54 (bpm)
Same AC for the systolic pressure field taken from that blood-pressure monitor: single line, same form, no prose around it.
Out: 111 (mmHg)
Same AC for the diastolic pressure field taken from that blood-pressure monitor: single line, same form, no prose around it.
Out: 86 (mmHg)
